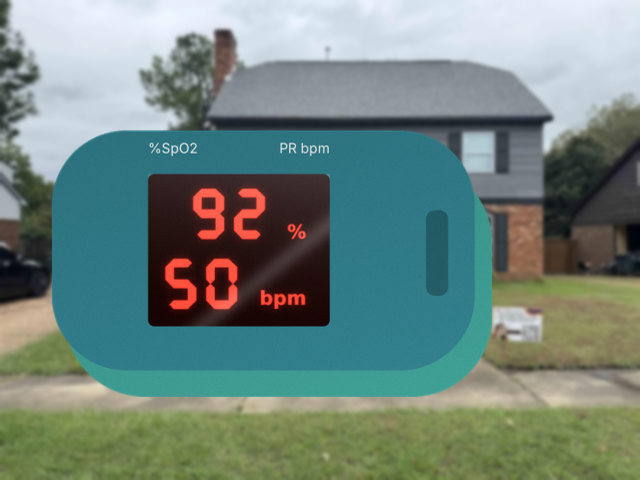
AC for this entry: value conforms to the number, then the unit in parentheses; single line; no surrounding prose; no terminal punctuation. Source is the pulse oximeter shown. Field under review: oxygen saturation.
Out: 92 (%)
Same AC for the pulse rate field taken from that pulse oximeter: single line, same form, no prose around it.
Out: 50 (bpm)
